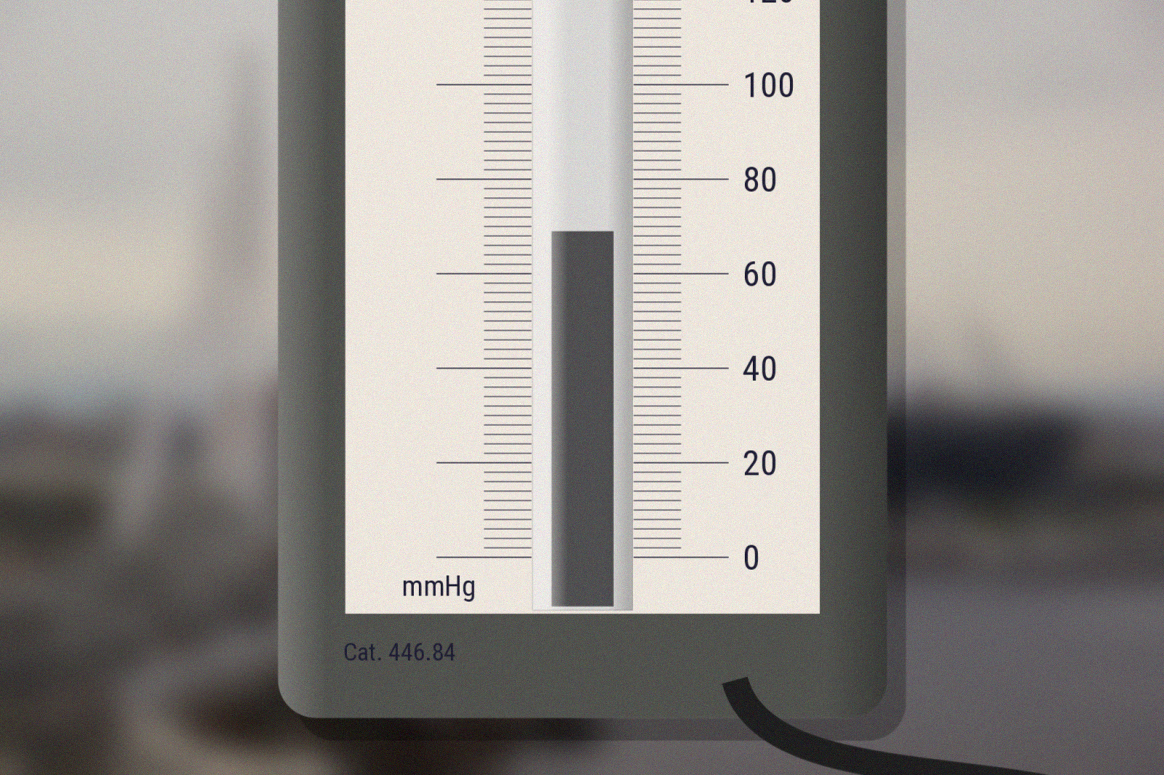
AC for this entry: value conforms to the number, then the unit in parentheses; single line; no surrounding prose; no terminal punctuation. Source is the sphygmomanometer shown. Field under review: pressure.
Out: 69 (mmHg)
